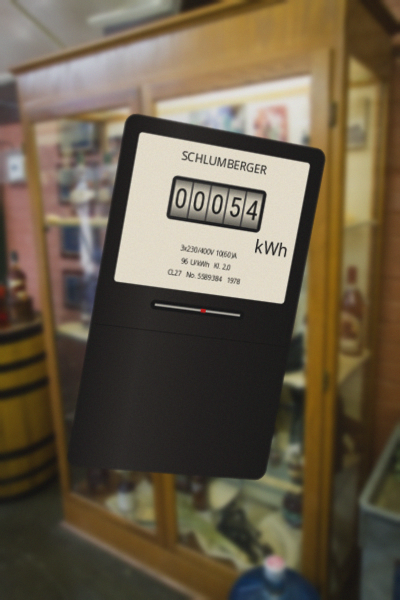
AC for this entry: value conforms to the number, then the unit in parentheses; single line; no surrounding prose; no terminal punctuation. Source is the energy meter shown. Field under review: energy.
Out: 54 (kWh)
